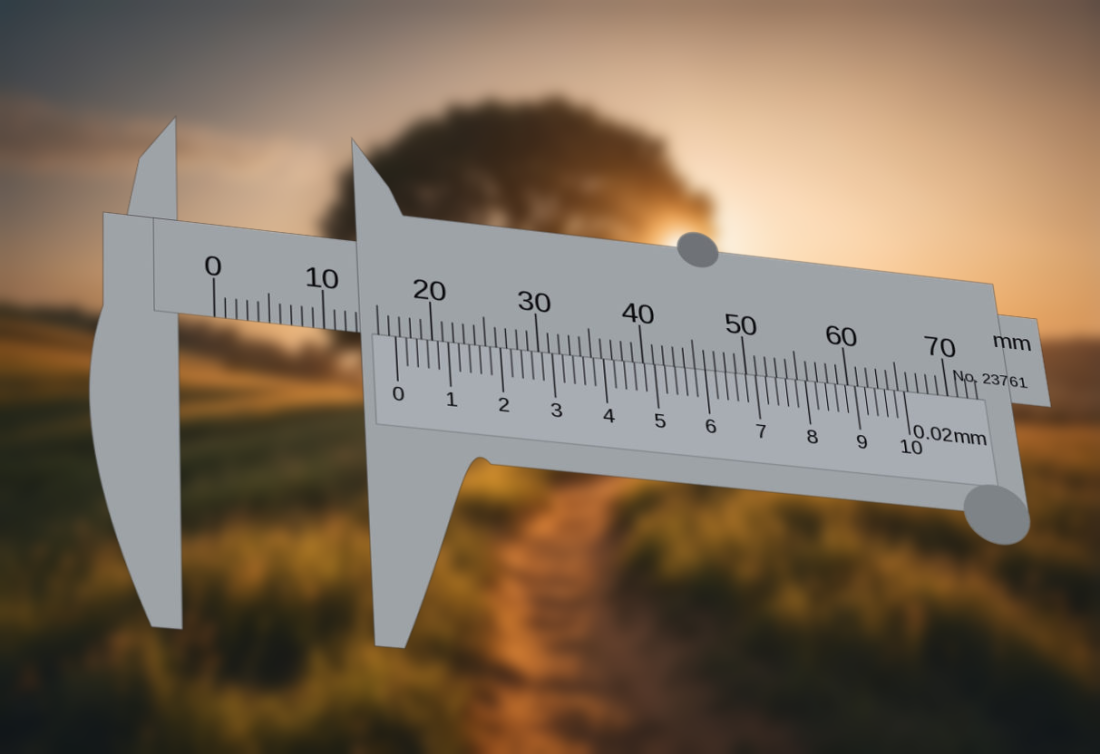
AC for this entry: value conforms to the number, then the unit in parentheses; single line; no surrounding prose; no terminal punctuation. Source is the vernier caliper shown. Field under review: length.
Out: 16.6 (mm)
